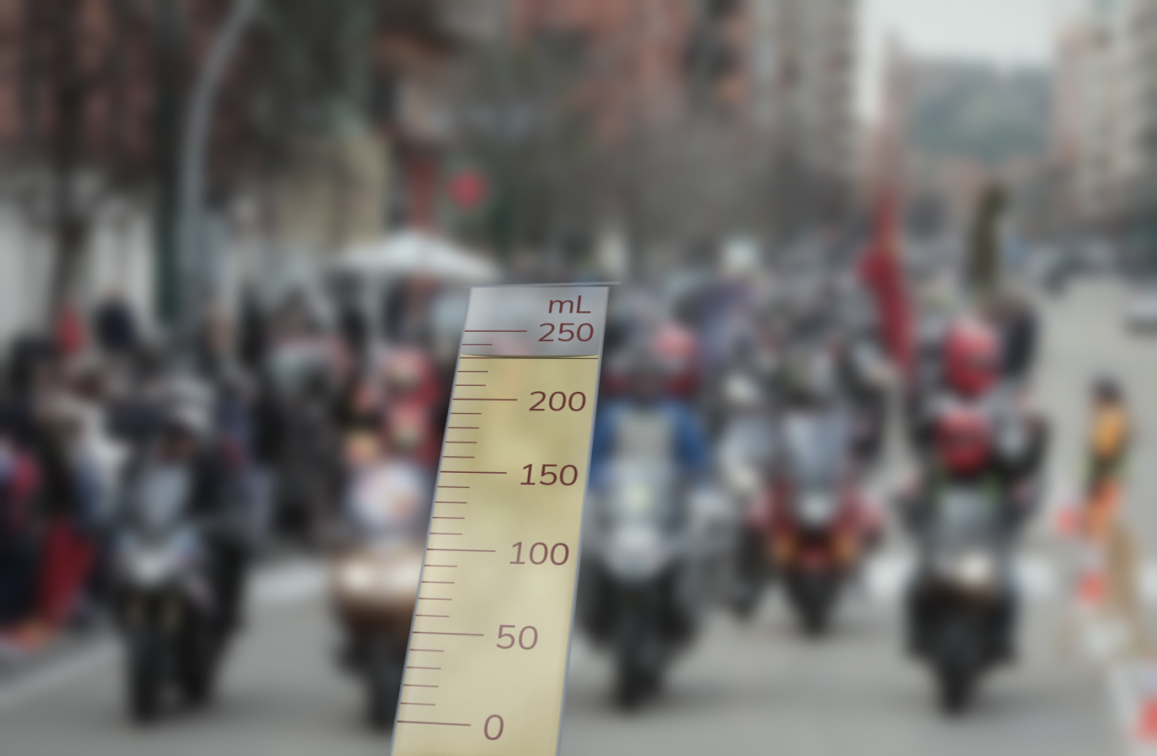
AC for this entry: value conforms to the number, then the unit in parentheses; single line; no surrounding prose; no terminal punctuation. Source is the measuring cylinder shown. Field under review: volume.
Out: 230 (mL)
